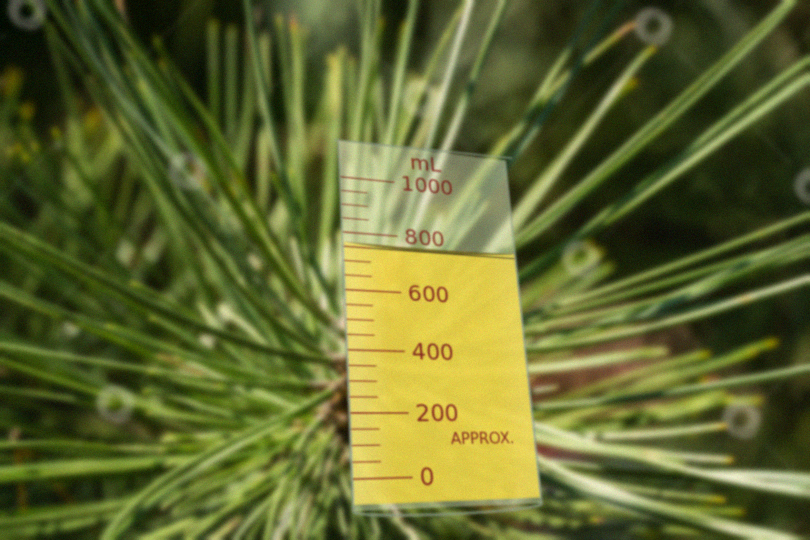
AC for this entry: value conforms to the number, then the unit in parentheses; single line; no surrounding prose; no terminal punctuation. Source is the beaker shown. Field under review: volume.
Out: 750 (mL)
